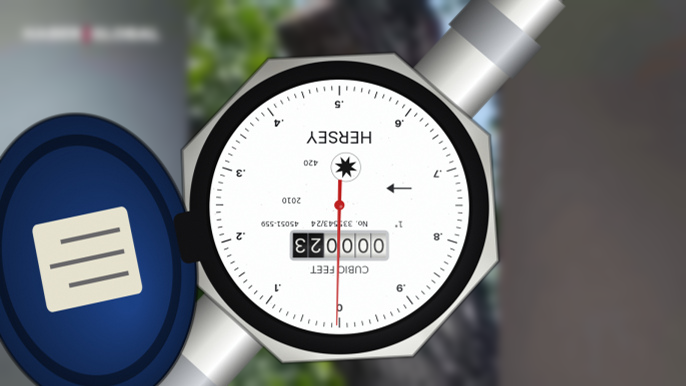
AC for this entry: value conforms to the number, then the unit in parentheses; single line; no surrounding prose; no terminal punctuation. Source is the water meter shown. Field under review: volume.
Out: 23.00 (ft³)
